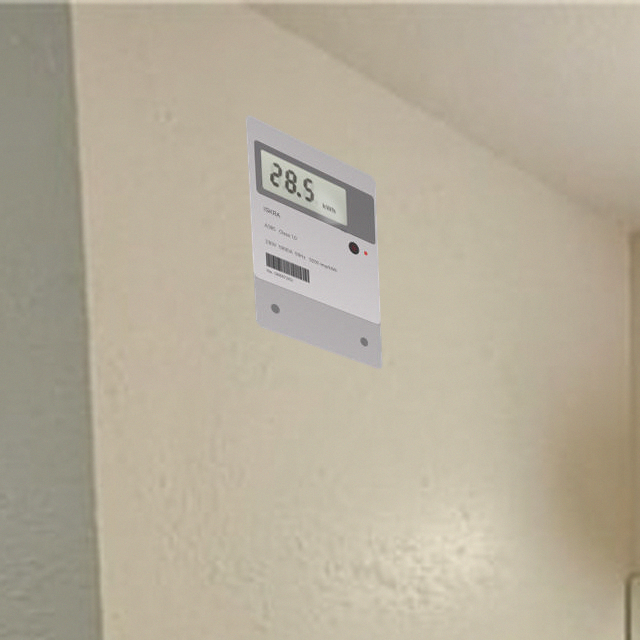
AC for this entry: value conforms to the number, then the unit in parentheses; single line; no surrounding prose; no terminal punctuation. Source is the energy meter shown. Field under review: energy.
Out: 28.5 (kWh)
